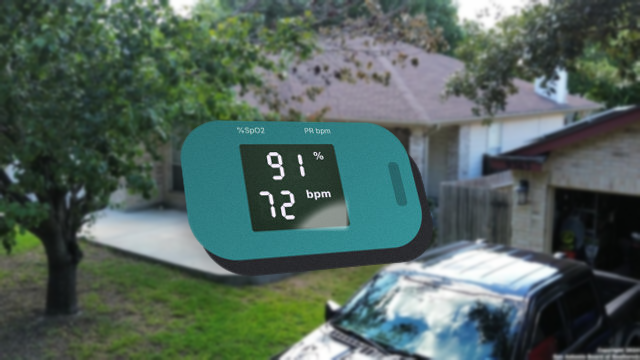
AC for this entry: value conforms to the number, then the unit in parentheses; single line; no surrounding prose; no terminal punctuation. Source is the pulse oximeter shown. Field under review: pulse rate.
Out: 72 (bpm)
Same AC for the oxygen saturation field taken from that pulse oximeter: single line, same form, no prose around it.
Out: 91 (%)
